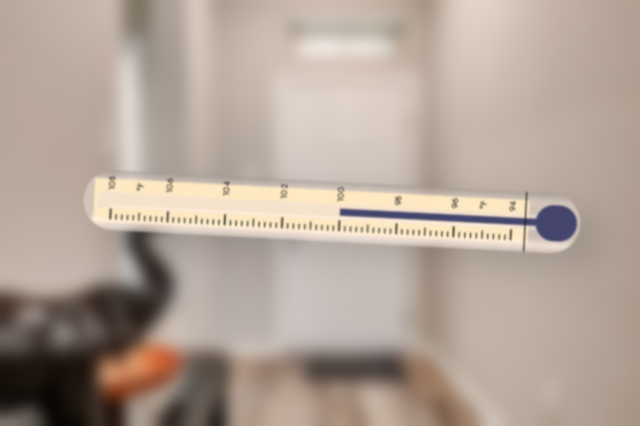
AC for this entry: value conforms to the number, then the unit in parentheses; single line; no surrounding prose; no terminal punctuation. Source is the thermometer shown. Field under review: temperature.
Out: 100 (°F)
